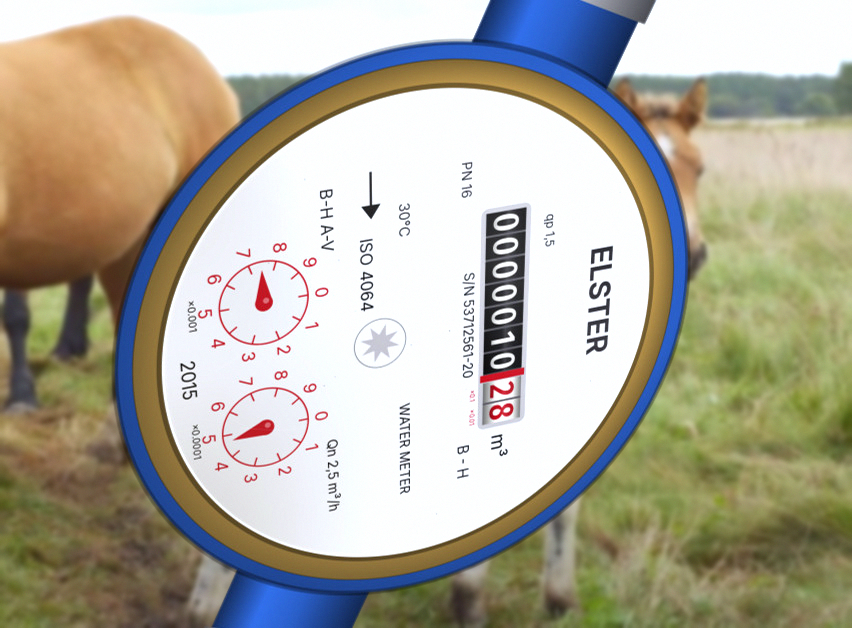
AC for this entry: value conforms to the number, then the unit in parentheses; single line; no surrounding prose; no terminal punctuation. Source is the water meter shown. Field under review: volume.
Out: 10.2874 (m³)
